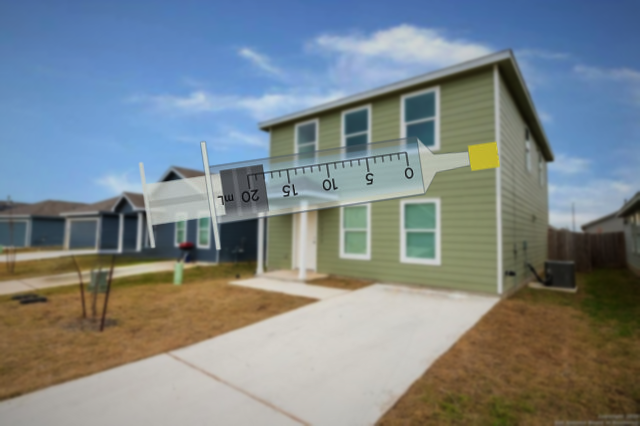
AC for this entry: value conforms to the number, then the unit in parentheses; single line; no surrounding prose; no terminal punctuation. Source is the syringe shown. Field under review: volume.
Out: 18 (mL)
